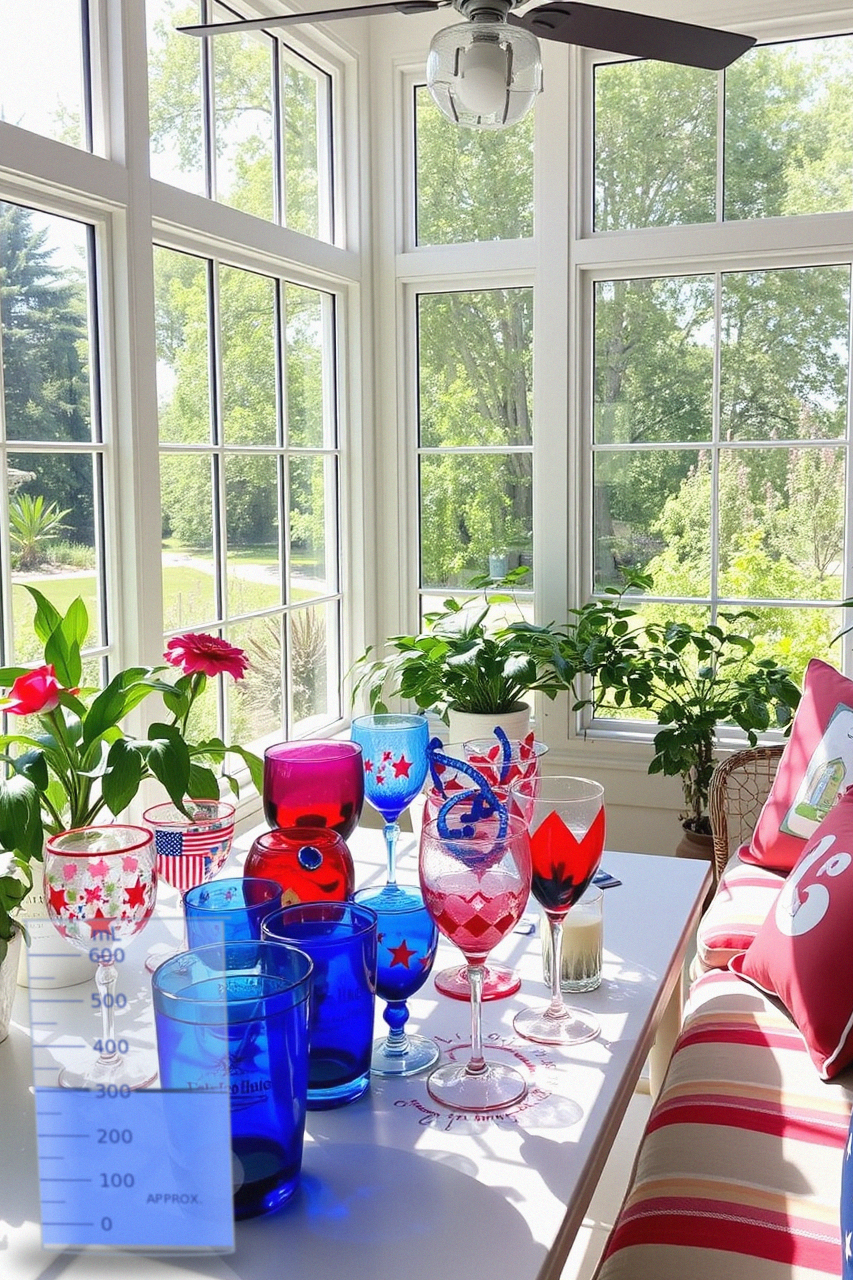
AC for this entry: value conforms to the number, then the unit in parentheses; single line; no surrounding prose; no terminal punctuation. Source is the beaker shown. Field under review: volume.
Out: 300 (mL)
